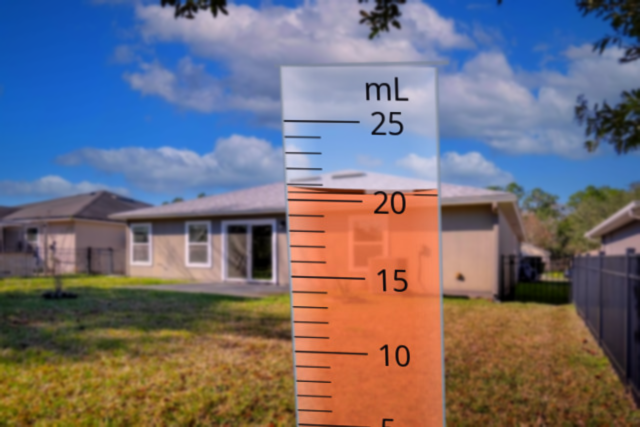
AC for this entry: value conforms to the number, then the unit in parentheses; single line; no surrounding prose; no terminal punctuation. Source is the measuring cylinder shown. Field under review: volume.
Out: 20.5 (mL)
